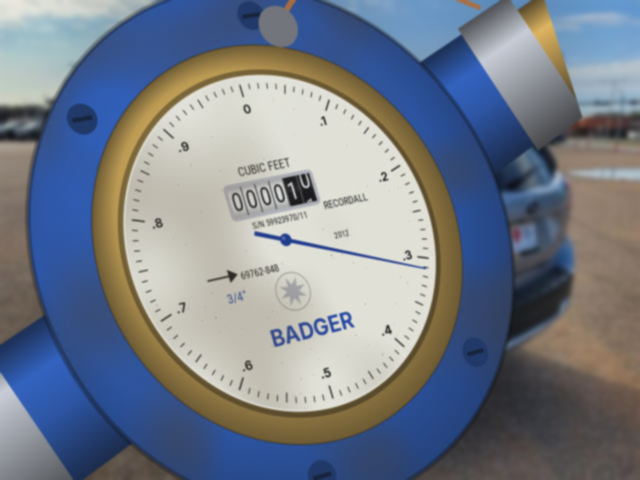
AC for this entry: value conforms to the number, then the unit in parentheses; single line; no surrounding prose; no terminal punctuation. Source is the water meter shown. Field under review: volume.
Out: 10.31 (ft³)
